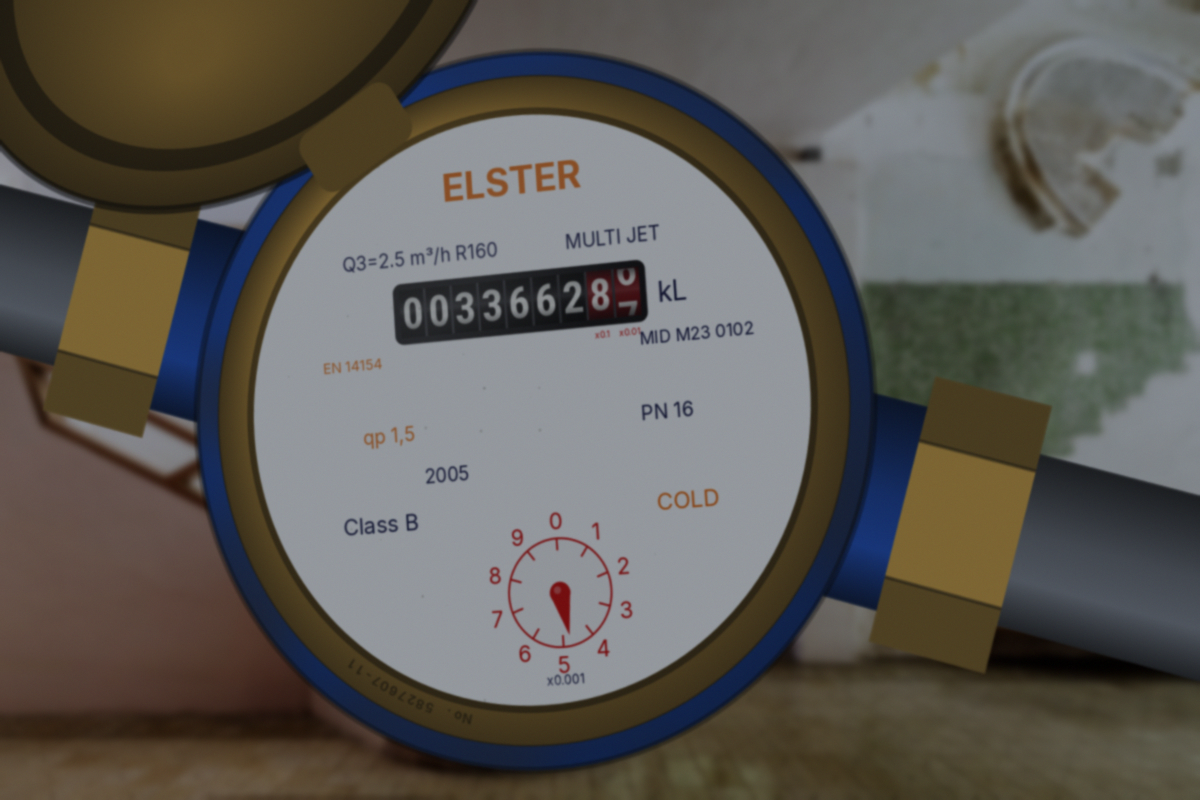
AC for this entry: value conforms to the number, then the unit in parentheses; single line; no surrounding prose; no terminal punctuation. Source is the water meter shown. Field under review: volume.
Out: 33662.864 (kL)
